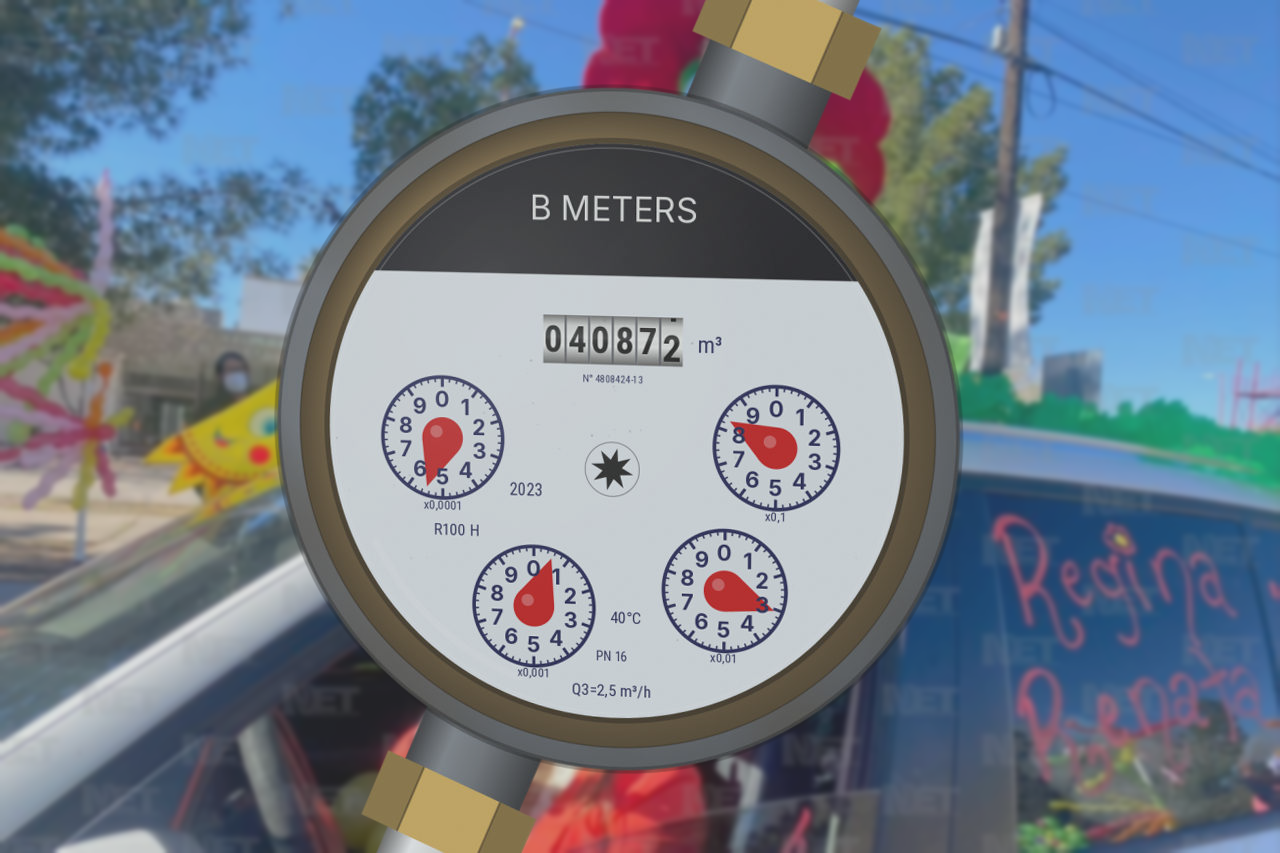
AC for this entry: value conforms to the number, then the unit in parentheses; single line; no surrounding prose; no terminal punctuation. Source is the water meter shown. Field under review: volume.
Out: 40871.8305 (m³)
